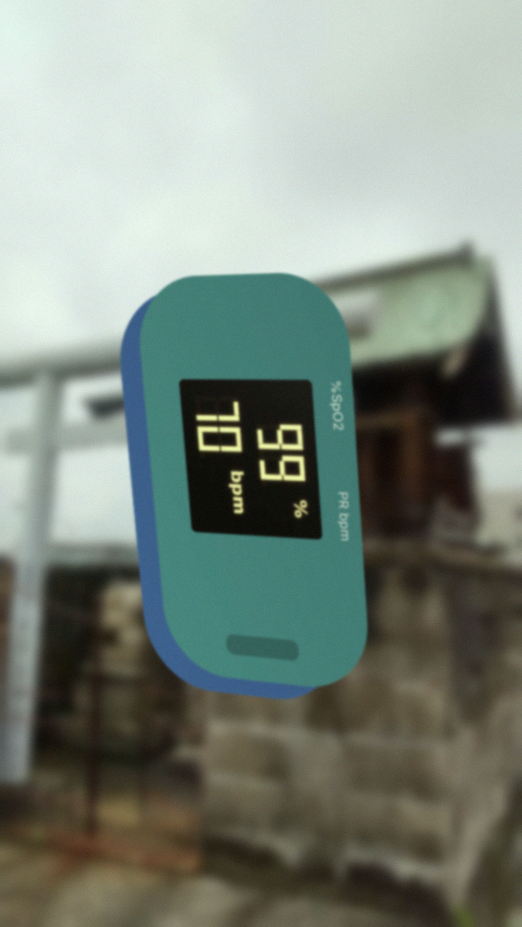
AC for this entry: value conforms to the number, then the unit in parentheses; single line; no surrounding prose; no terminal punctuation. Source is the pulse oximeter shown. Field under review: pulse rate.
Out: 70 (bpm)
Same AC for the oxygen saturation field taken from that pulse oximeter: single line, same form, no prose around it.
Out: 99 (%)
